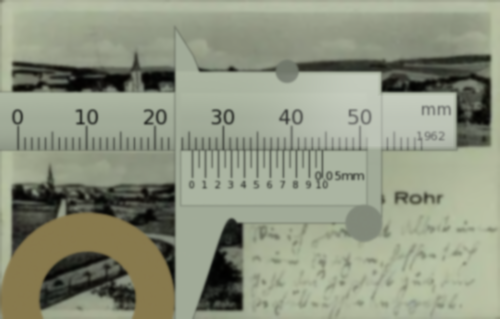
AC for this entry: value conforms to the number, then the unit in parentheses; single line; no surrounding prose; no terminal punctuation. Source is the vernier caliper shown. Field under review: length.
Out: 25.5 (mm)
